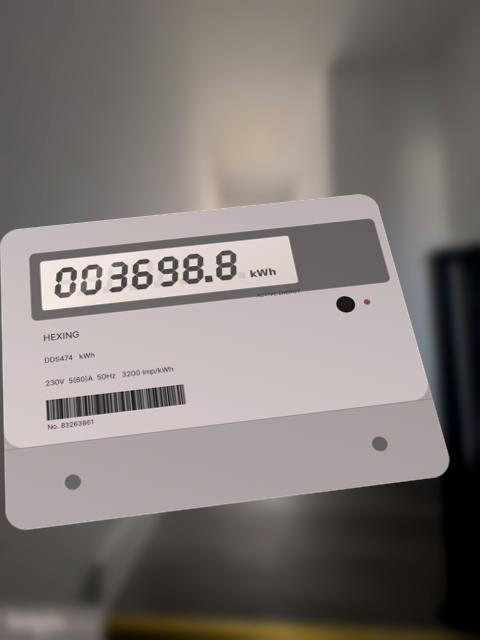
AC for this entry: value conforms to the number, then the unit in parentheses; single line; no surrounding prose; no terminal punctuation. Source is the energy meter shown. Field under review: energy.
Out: 3698.8 (kWh)
